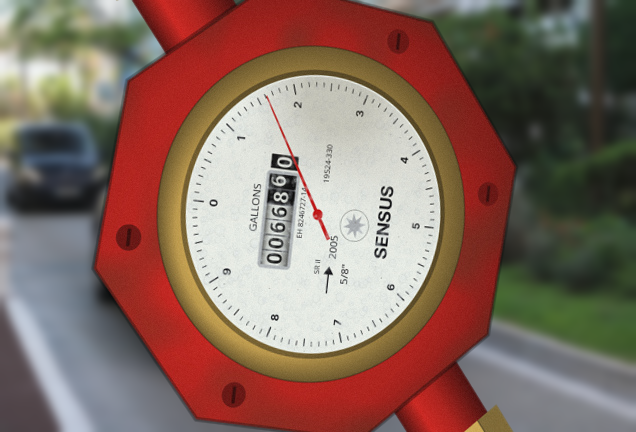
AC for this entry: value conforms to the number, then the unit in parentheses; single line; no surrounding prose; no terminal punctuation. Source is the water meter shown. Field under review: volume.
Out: 66861.6 (gal)
